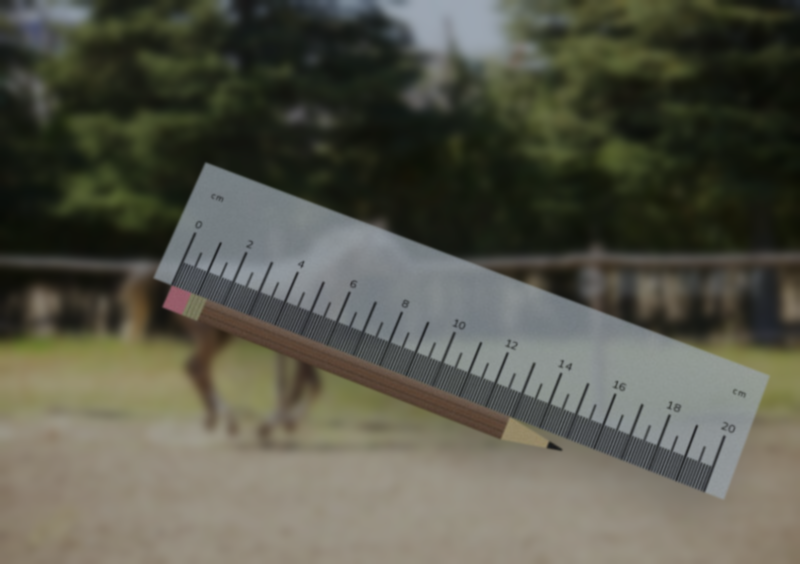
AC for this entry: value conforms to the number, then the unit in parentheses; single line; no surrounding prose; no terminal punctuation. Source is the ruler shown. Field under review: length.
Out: 15 (cm)
